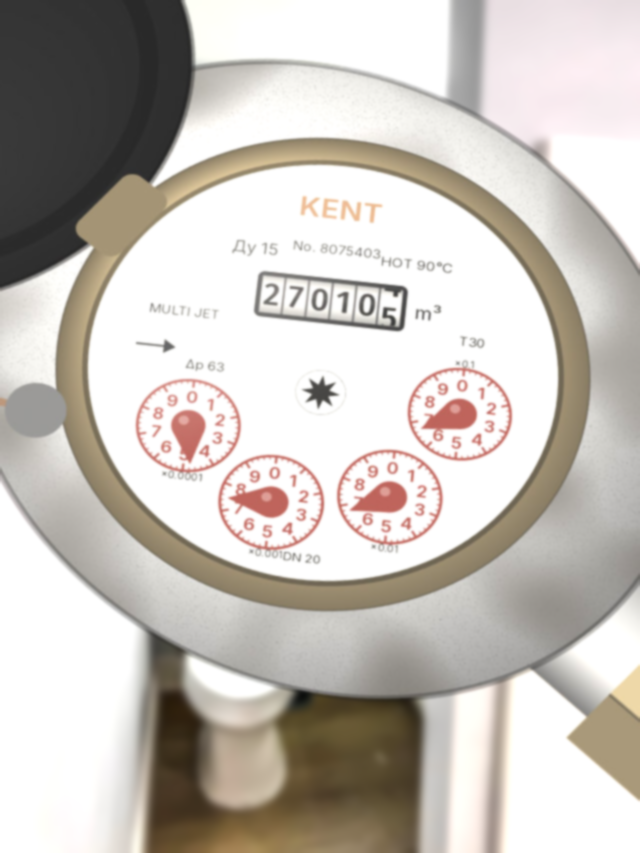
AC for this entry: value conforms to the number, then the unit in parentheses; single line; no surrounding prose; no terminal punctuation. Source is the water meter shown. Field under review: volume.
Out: 270104.6674 (m³)
